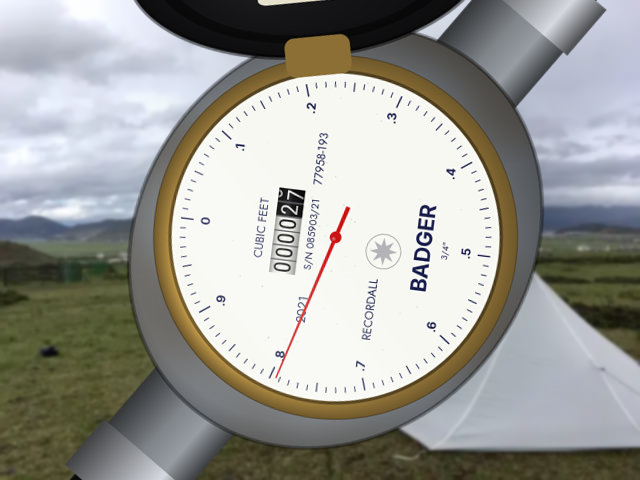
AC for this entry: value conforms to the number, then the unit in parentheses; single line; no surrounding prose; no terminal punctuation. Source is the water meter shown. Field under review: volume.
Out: 26.79 (ft³)
